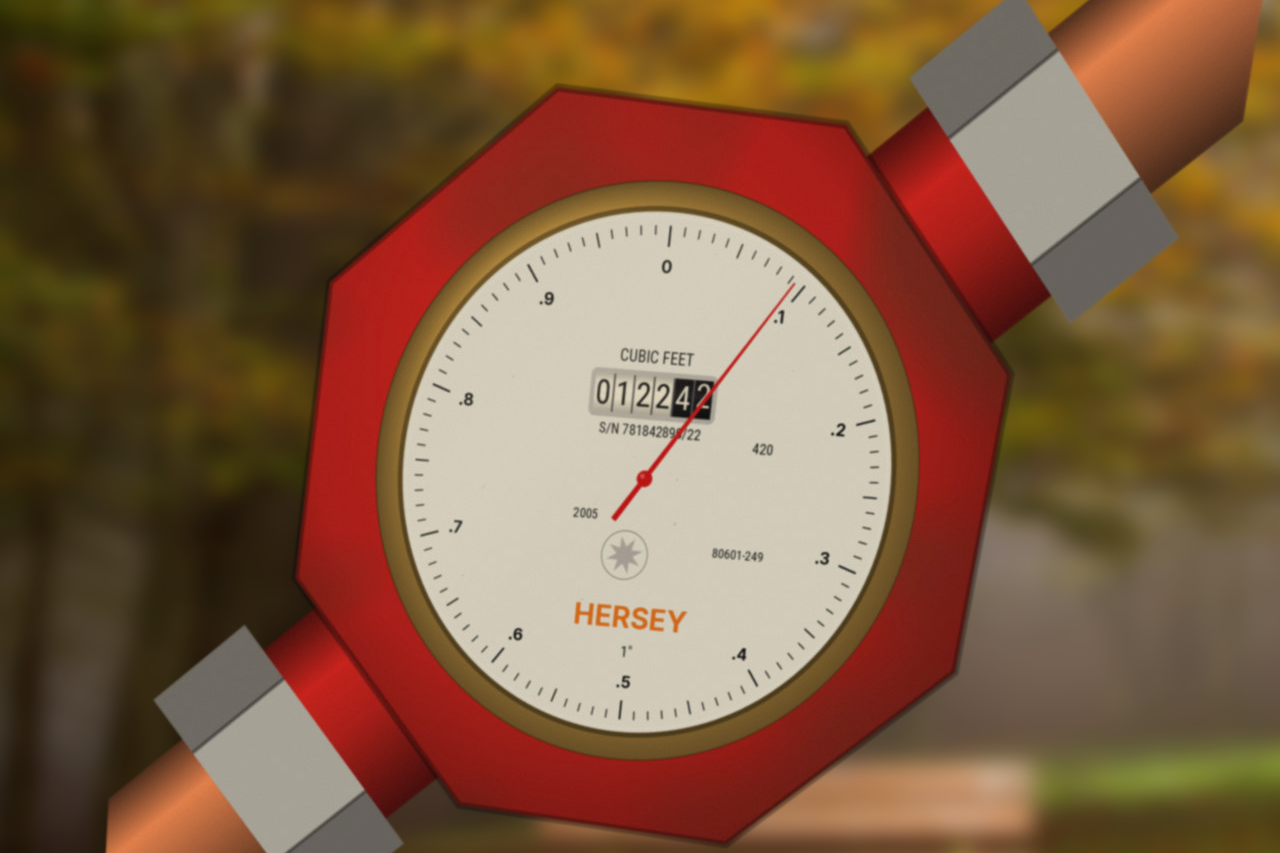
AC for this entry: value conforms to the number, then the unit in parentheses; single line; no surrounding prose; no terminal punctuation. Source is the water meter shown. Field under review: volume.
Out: 12242.09 (ft³)
